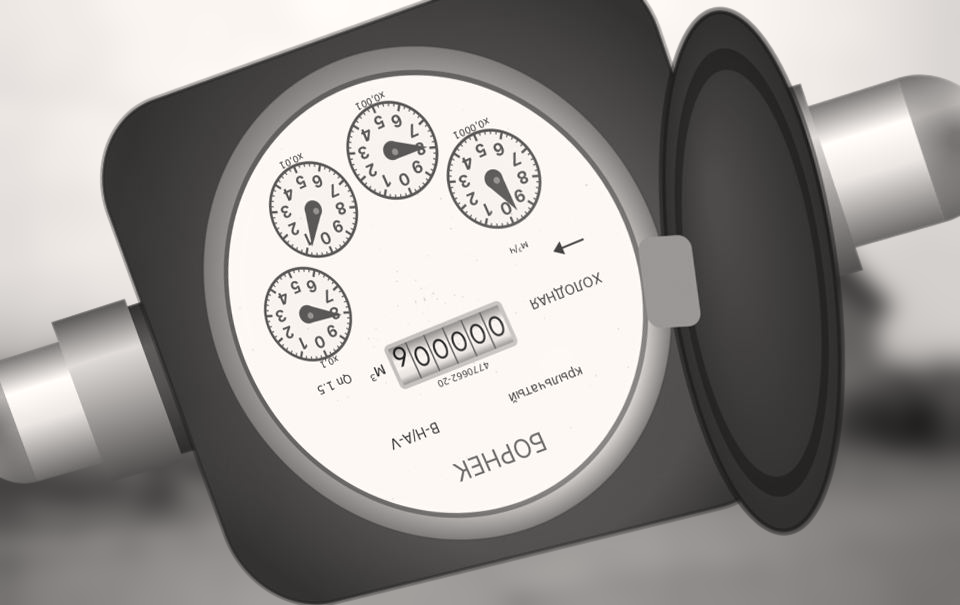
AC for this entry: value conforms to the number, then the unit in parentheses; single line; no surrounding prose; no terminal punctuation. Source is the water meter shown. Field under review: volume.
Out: 5.8079 (m³)
